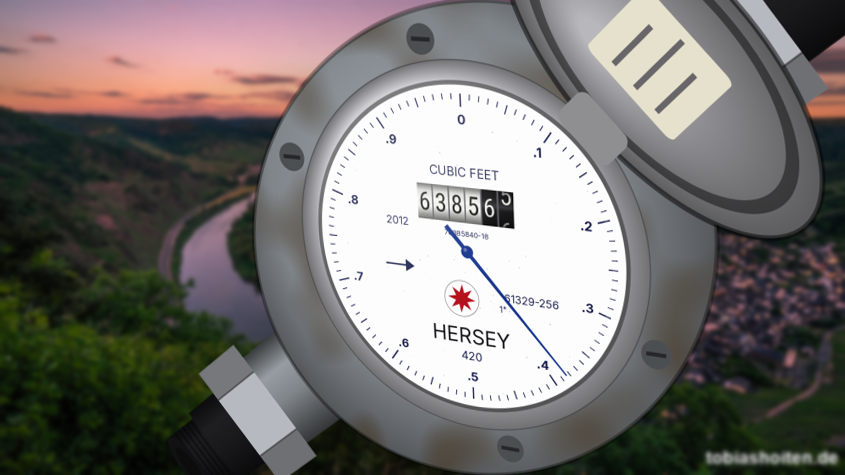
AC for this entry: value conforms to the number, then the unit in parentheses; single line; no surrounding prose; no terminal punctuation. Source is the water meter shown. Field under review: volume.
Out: 638565.38 (ft³)
